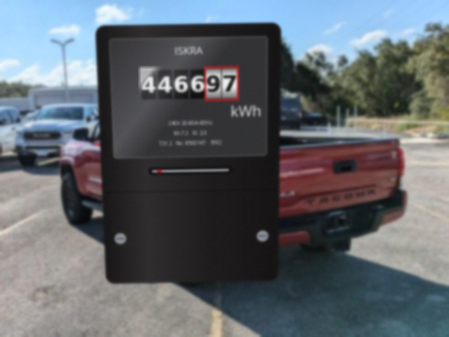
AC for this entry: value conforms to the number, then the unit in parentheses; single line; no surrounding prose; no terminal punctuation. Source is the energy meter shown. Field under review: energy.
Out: 4466.97 (kWh)
